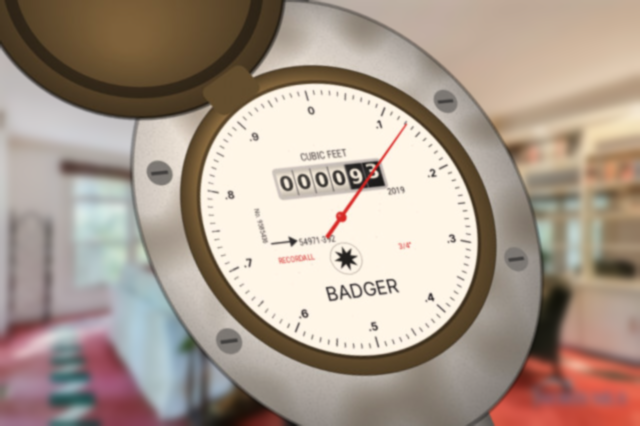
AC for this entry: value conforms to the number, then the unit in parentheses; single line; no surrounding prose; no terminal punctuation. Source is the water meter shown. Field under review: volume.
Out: 93.13 (ft³)
